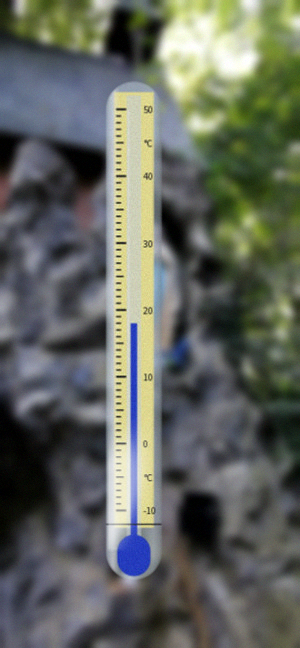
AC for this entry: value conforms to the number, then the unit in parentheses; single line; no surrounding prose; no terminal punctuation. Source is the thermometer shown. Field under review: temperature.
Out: 18 (°C)
